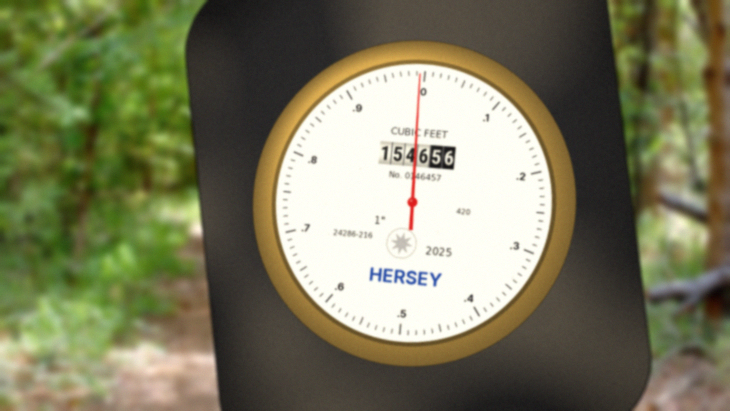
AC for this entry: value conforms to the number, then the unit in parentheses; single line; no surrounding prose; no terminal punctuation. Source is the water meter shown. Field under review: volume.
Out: 154655.99 (ft³)
